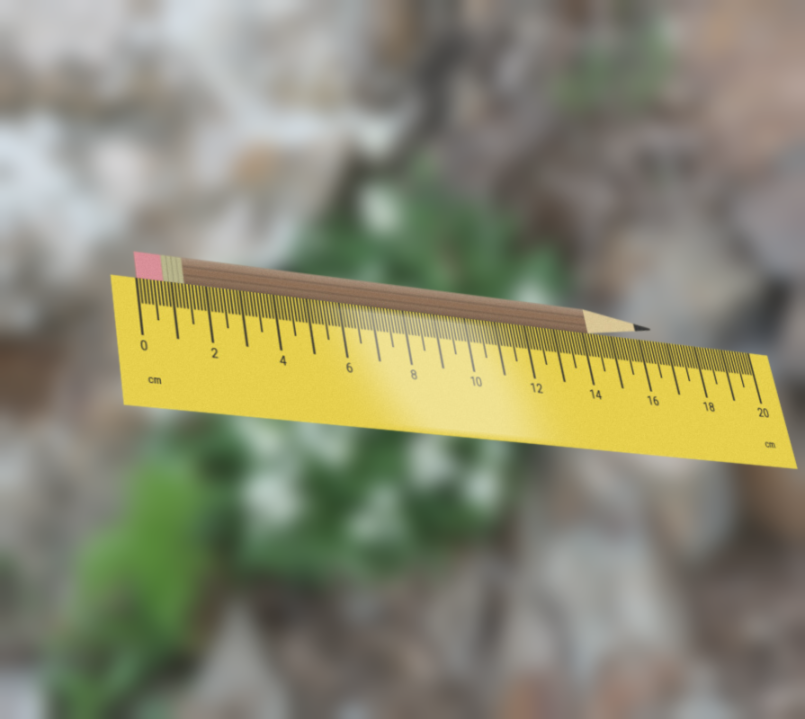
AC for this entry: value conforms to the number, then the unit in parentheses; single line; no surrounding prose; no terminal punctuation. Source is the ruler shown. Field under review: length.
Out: 16.5 (cm)
